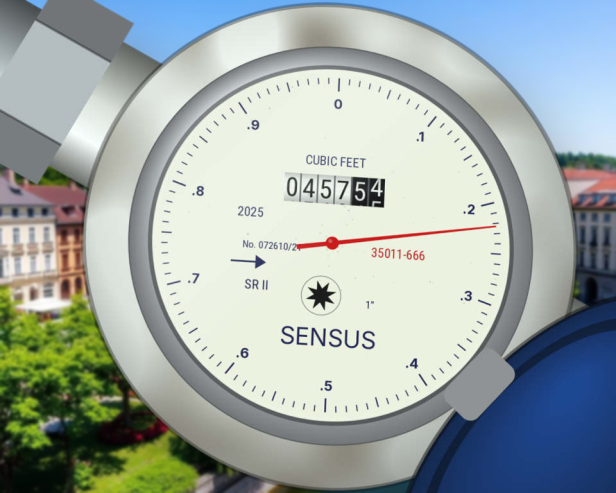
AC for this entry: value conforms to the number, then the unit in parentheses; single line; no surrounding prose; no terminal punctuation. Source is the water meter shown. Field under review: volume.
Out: 45754.22 (ft³)
